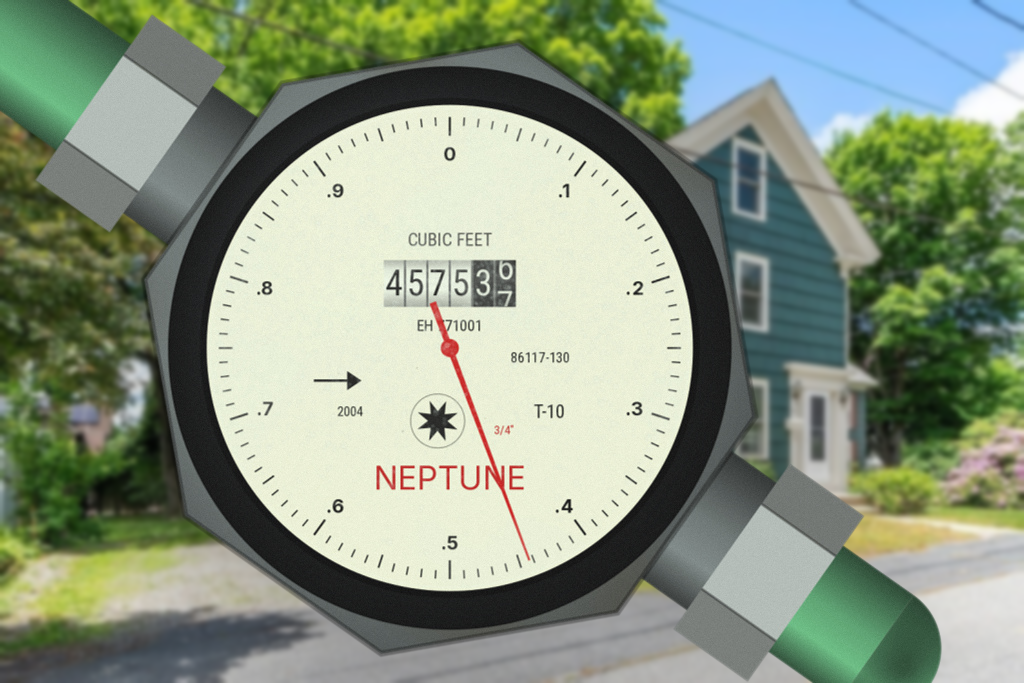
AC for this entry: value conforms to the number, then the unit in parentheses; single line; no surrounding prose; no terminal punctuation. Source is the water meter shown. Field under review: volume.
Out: 457536.44 (ft³)
